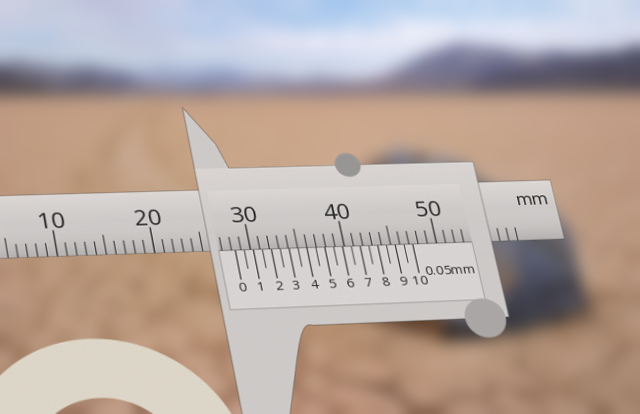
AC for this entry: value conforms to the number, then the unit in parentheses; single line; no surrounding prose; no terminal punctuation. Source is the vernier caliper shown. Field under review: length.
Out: 28.4 (mm)
